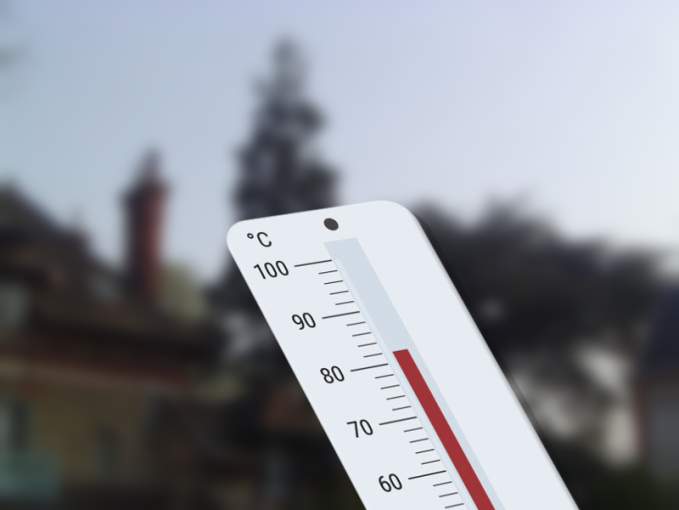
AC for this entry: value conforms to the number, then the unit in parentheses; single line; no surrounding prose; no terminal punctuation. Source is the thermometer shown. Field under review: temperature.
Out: 82 (°C)
